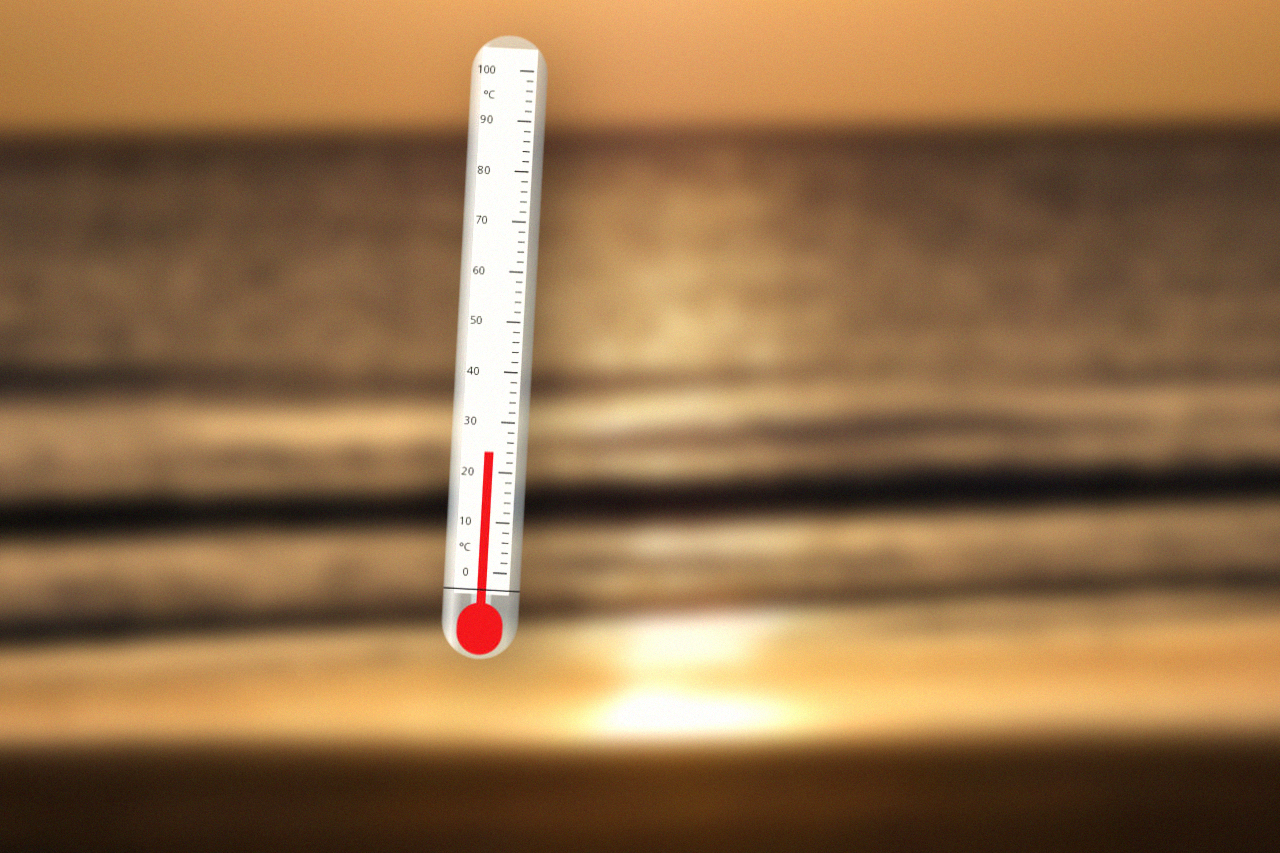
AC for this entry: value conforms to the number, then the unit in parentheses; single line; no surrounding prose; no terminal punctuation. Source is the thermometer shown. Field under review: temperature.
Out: 24 (°C)
